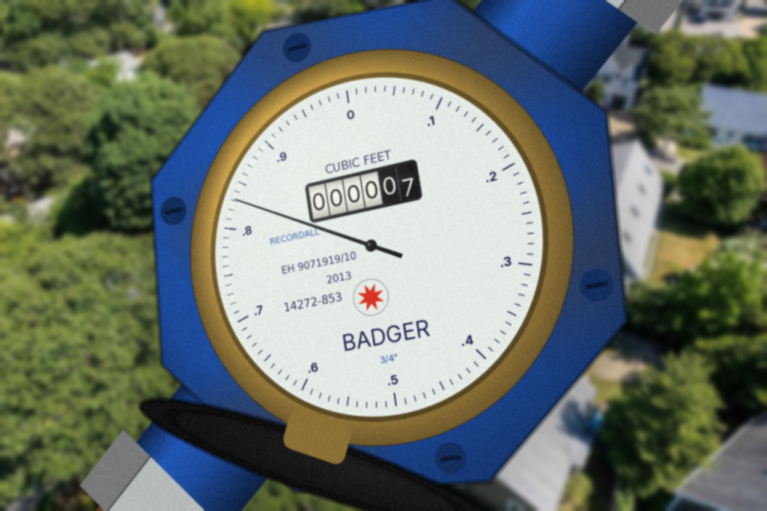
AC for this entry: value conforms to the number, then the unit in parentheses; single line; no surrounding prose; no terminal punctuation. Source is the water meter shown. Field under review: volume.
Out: 6.83 (ft³)
